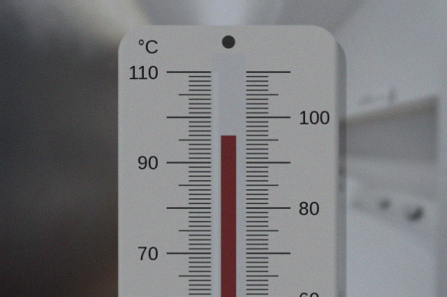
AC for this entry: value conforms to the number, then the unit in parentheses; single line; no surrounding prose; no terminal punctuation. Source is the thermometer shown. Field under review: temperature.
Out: 96 (°C)
